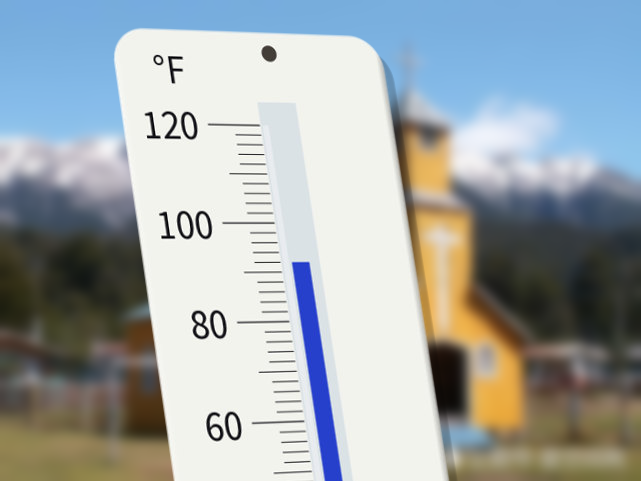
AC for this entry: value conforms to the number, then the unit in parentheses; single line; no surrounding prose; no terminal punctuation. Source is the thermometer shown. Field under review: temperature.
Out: 92 (°F)
